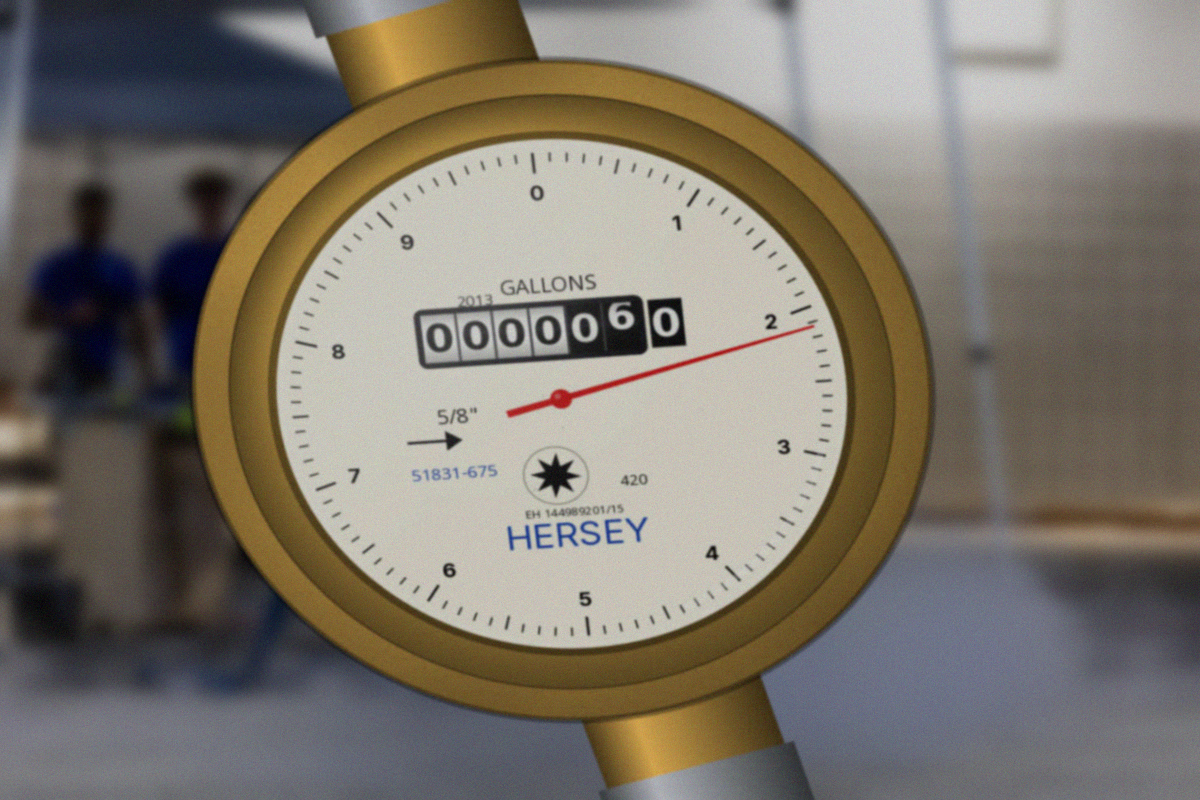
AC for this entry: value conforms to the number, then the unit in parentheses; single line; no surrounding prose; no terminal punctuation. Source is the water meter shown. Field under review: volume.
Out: 62.1 (gal)
